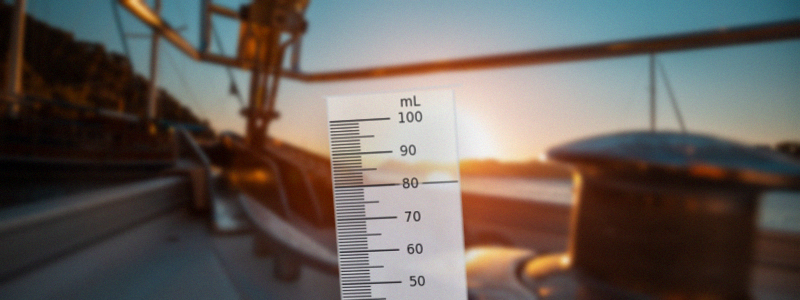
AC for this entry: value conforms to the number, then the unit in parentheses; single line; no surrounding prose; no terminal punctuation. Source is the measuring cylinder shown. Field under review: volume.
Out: 80 (mL)
